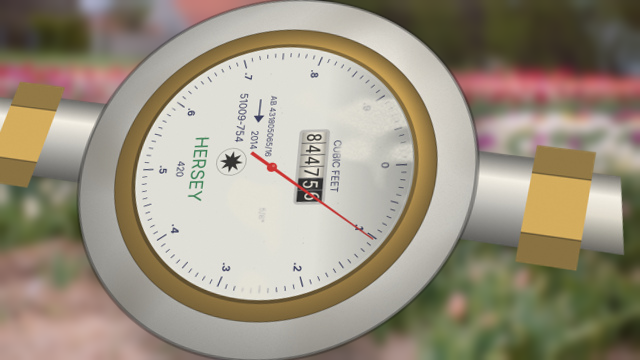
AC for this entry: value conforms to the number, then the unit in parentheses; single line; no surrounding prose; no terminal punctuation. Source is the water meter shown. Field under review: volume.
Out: 844756.10 (ft³)
